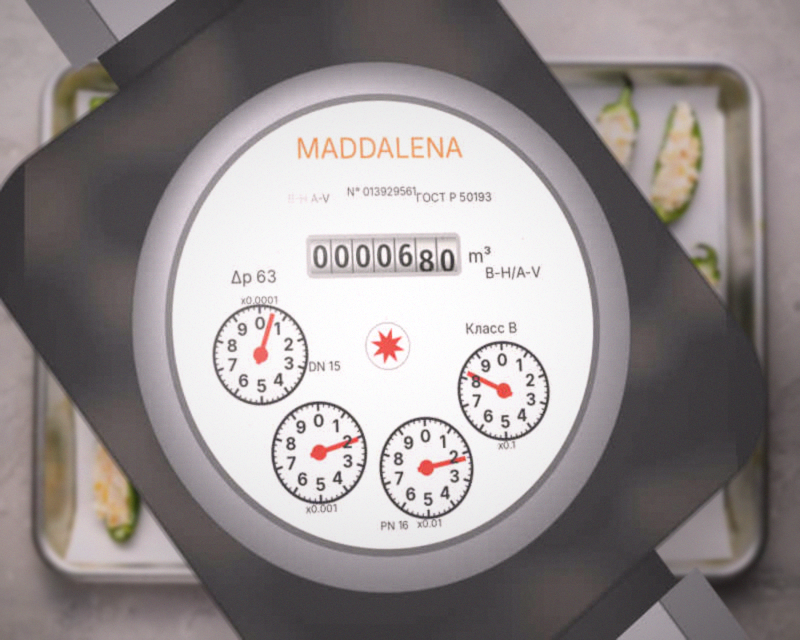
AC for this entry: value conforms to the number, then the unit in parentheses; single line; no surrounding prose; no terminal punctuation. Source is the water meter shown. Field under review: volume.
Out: 679.8220 (m³)
